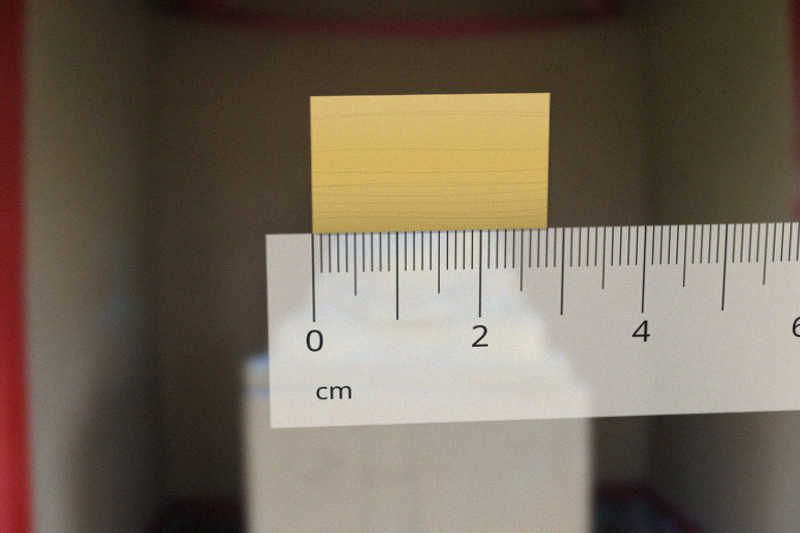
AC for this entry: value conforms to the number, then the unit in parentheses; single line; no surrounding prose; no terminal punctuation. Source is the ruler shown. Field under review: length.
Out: 2.8 (cm)
